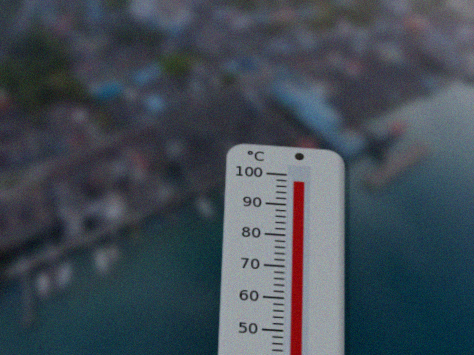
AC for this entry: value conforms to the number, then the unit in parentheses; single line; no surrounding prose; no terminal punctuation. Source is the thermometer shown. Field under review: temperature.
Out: 98 (°C)
